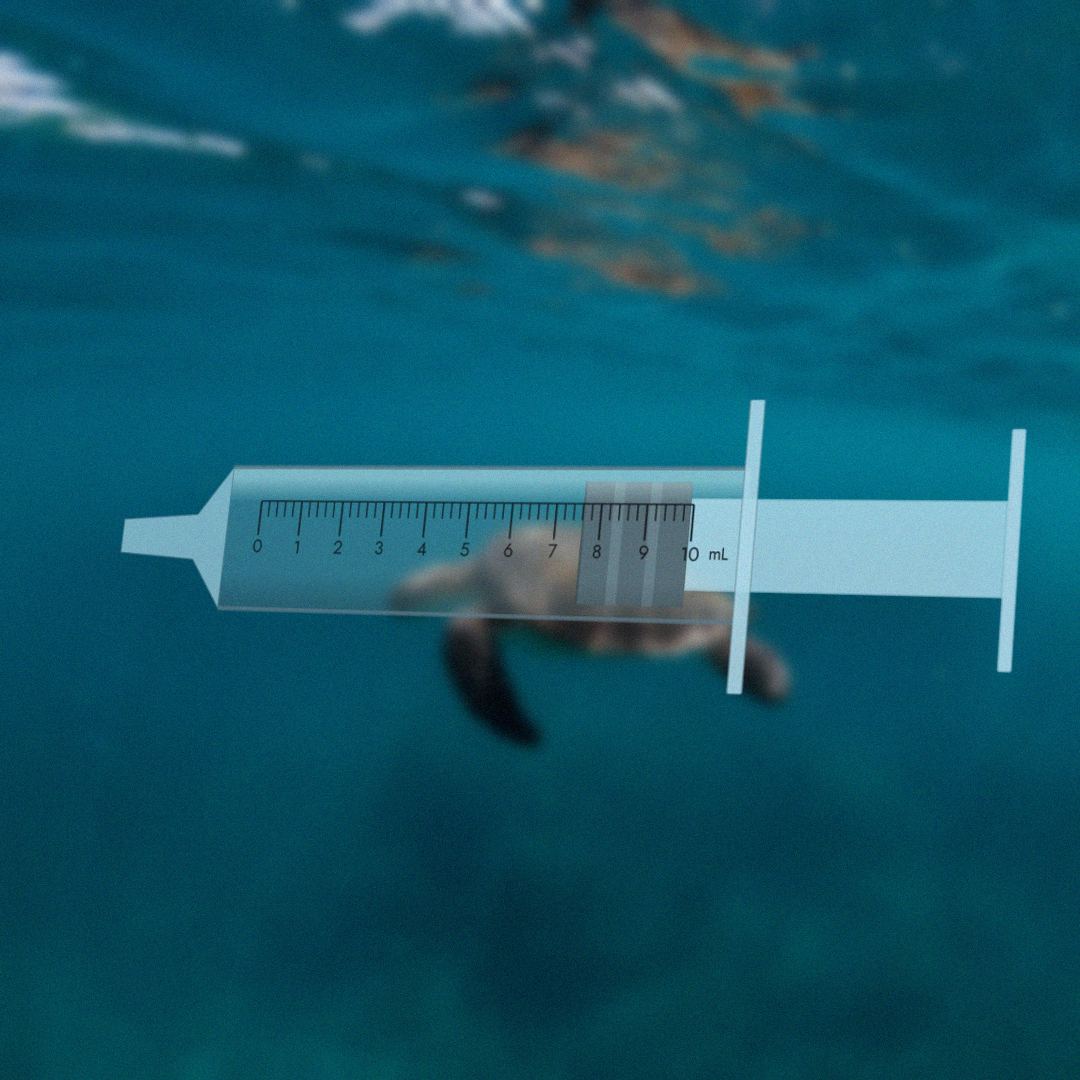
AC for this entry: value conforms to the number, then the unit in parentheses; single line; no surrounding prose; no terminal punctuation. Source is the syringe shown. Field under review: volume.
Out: 7.6 (mL)
